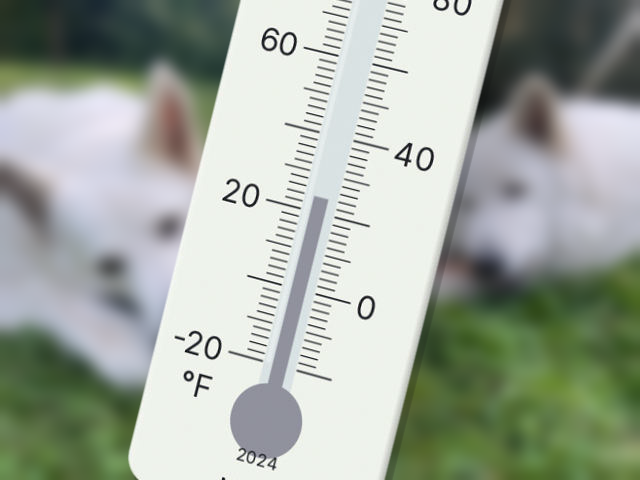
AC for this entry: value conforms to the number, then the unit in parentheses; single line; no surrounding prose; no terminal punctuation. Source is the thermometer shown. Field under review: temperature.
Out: 24 (°F)
